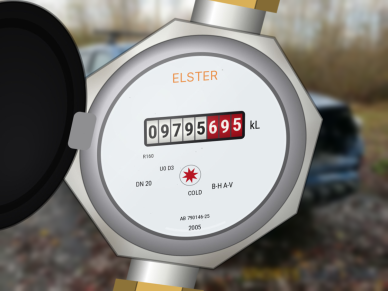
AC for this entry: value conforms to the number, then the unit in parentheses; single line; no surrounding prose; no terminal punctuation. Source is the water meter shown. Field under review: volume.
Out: 9795.695 (kL)
